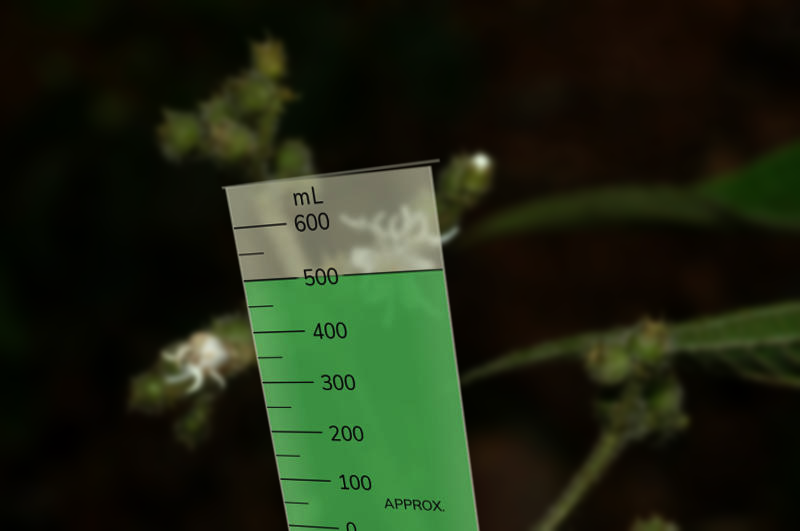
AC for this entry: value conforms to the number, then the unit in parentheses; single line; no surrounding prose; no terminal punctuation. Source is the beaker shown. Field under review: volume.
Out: 500 (mL)
